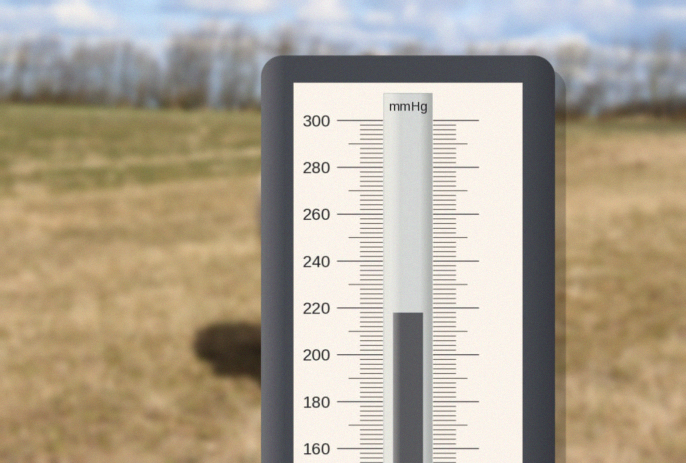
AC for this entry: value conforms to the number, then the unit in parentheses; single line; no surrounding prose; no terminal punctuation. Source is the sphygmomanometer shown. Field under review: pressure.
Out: 218 (mmHg)
